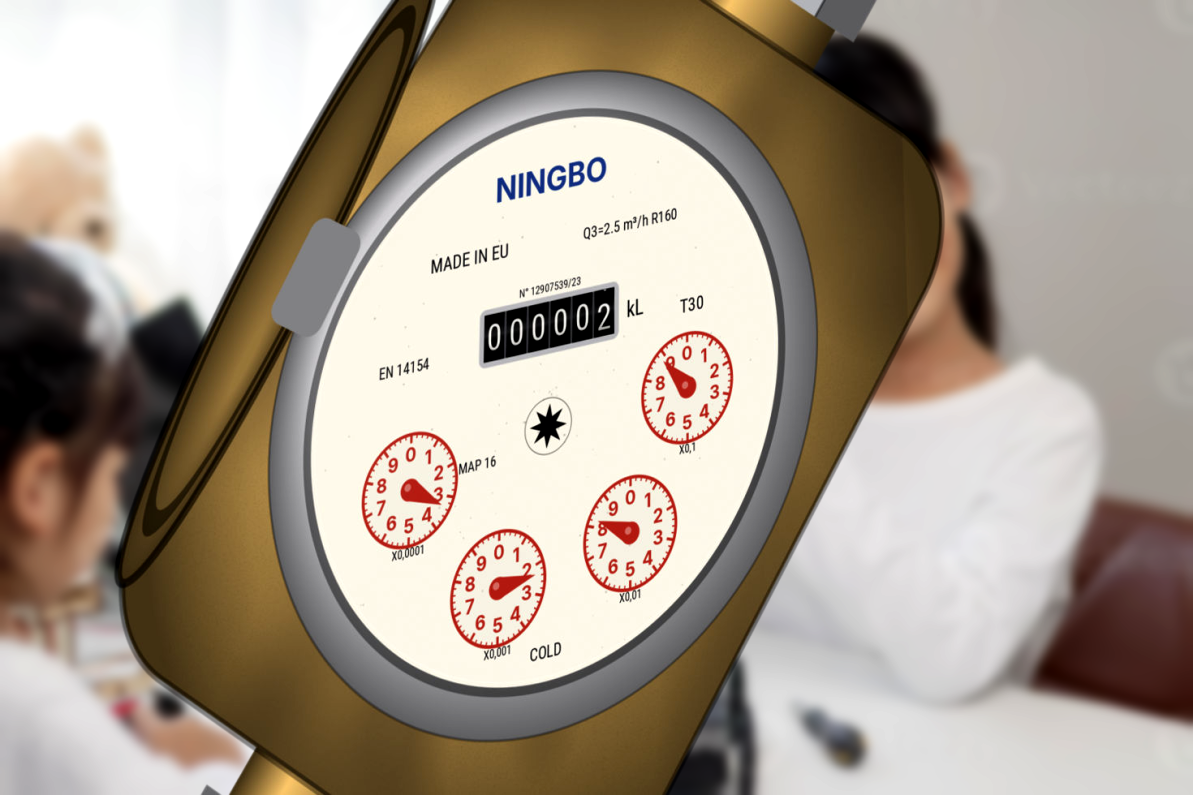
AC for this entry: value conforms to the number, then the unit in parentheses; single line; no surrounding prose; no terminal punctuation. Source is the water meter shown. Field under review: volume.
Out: 1.8823 (kL)
